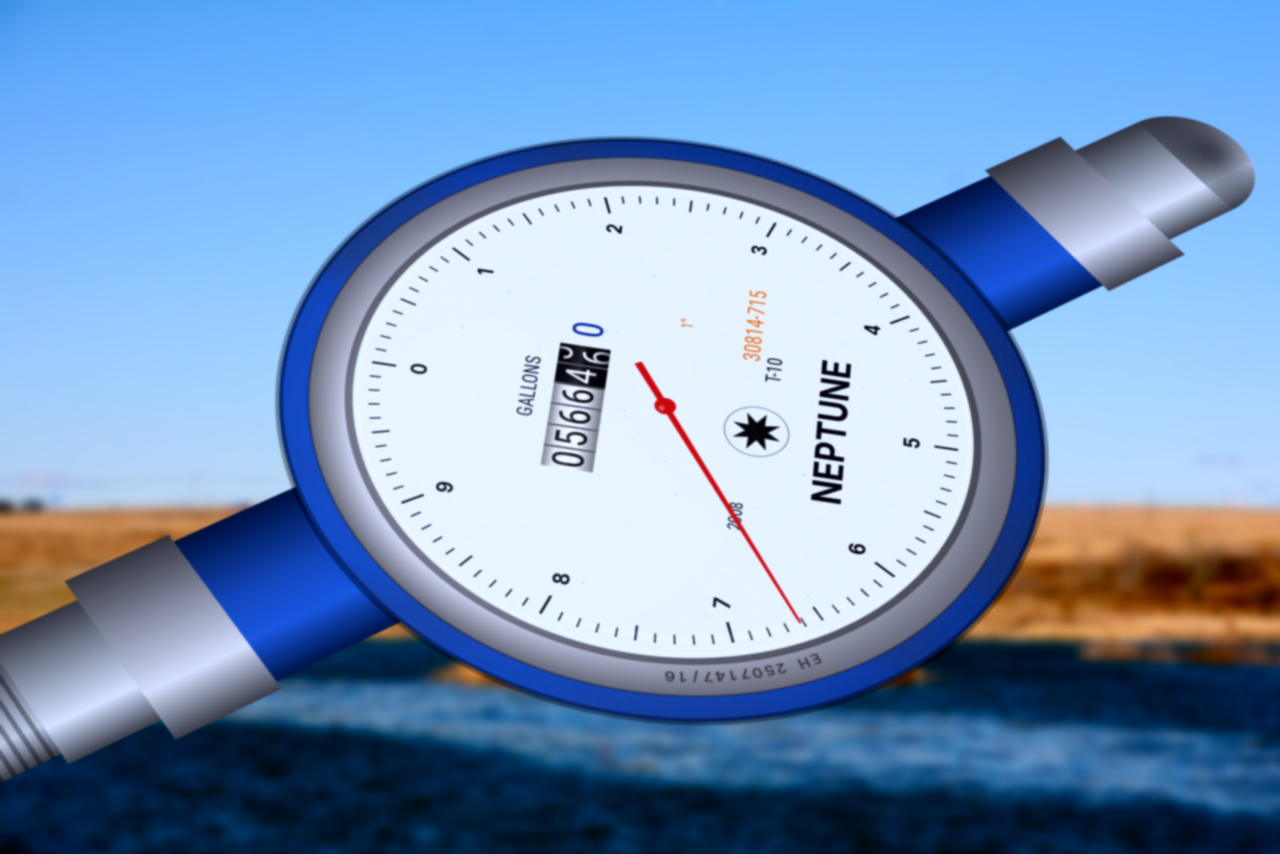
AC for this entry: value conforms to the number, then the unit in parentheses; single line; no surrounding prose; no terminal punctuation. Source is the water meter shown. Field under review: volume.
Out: 566456.6 (gal)
